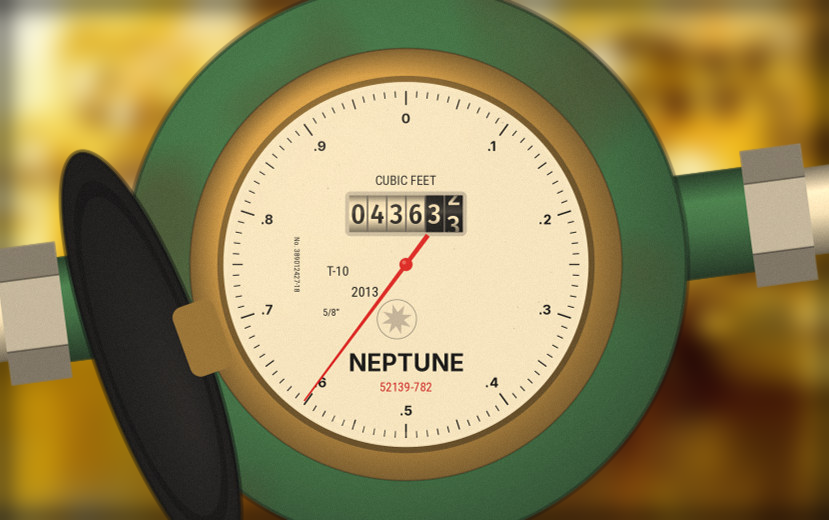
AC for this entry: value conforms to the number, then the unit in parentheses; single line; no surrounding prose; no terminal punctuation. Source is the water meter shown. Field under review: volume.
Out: 43632.60 (ft³)
